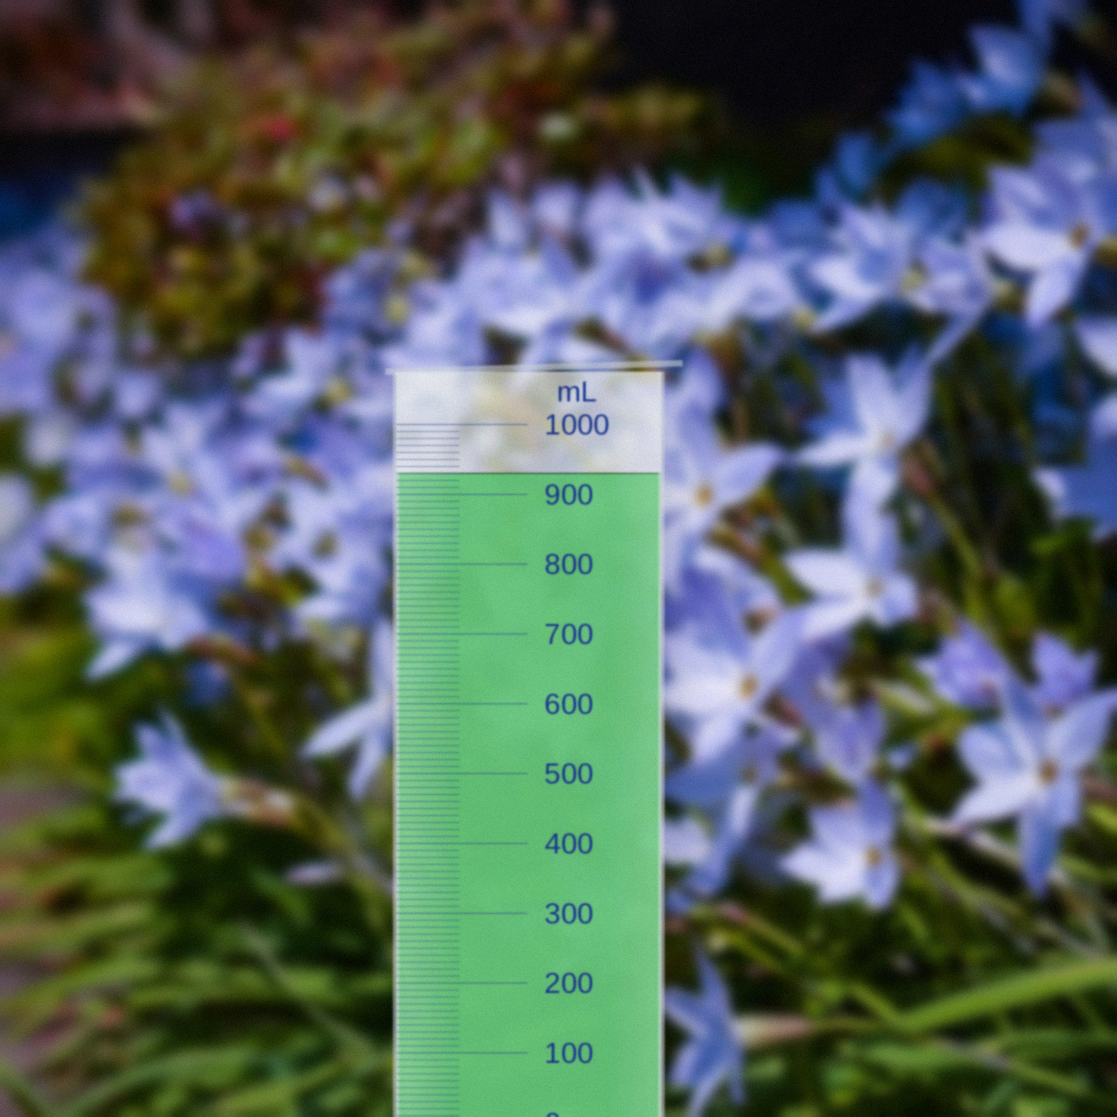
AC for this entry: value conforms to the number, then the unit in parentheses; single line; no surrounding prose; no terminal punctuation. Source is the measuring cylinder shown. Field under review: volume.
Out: 930 (mL)
